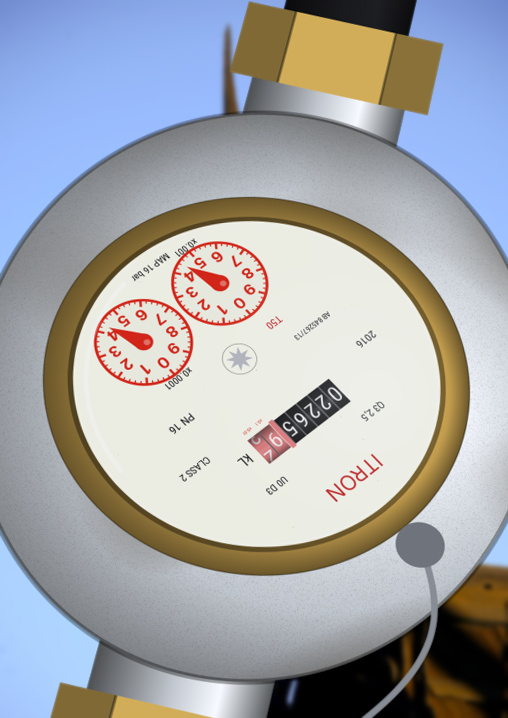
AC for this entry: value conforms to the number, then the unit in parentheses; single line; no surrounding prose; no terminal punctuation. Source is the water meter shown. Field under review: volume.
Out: 2265.9244 (kL)
